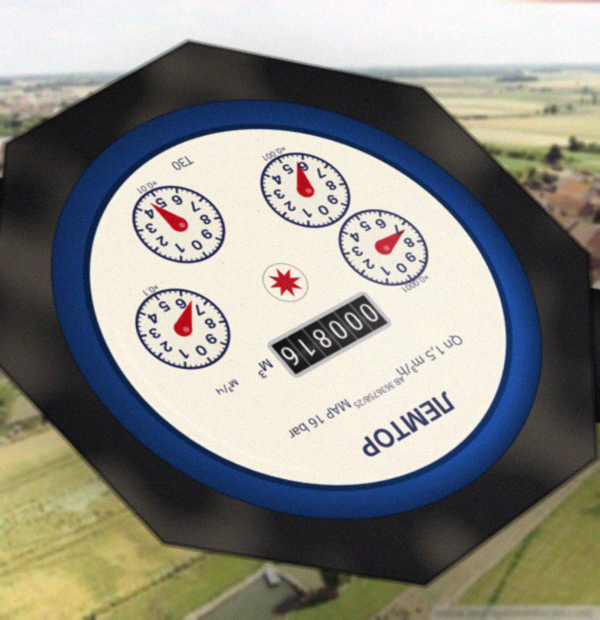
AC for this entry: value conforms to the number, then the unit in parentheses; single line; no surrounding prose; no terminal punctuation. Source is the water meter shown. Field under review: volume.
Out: 816.6457 (m³)
